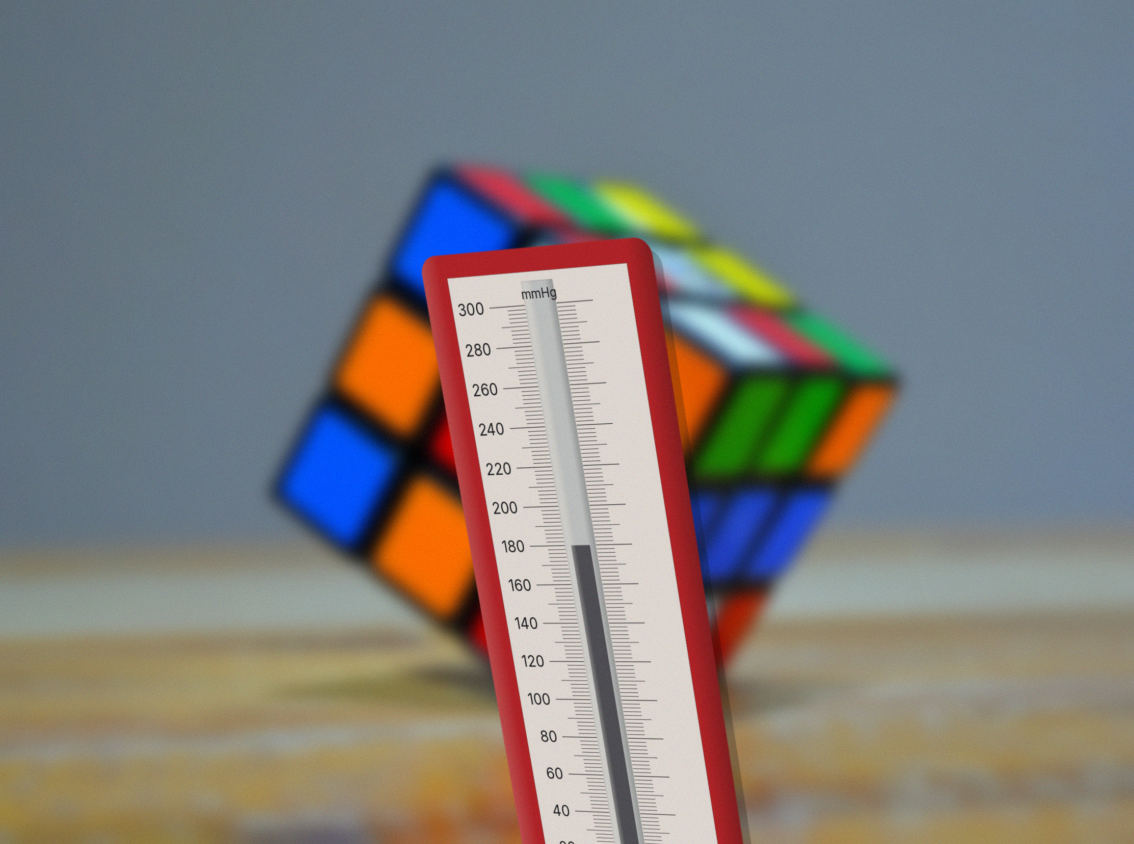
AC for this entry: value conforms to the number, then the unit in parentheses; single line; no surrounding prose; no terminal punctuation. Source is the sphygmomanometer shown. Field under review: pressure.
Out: 180 (mmHg)
